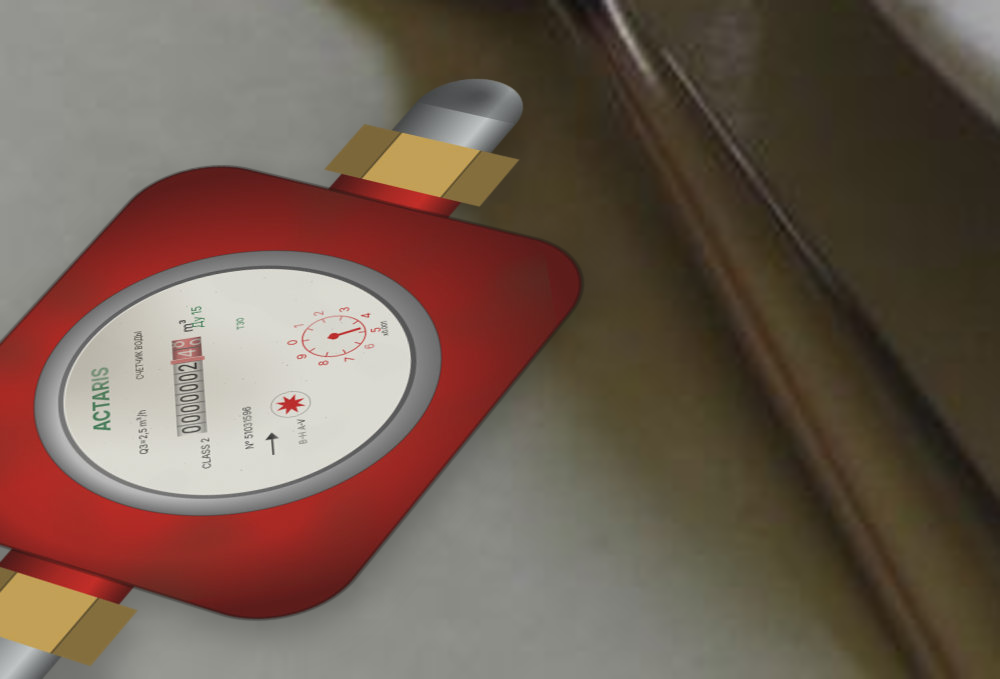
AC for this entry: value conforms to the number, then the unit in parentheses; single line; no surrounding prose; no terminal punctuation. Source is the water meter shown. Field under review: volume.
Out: 2.484 (m³)
